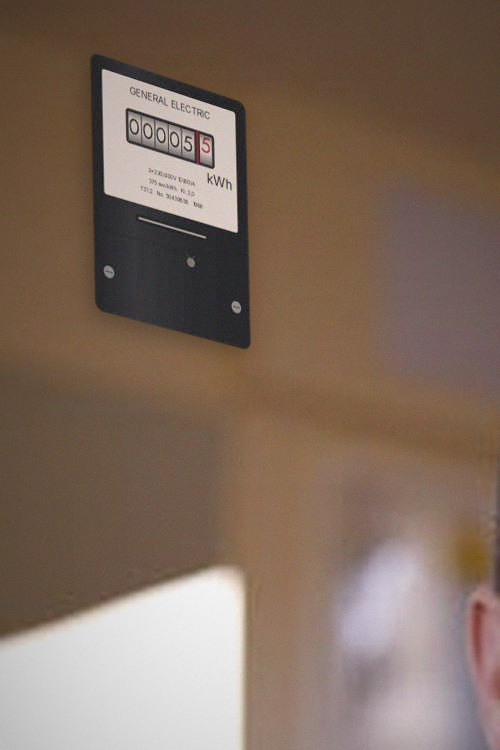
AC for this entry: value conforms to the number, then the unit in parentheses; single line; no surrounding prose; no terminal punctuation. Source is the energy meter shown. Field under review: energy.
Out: 5.5 (kWh)
